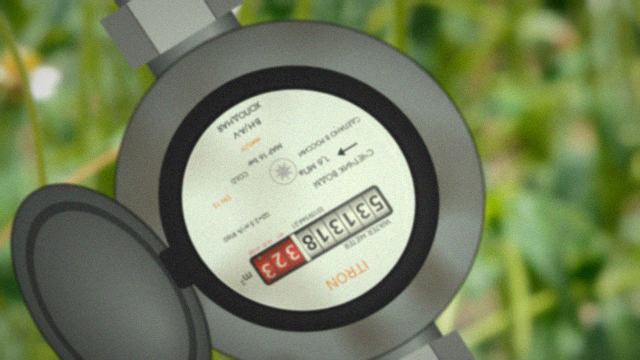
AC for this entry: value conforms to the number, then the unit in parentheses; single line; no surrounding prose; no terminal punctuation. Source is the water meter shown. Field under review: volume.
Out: 531318.323 (m³)
